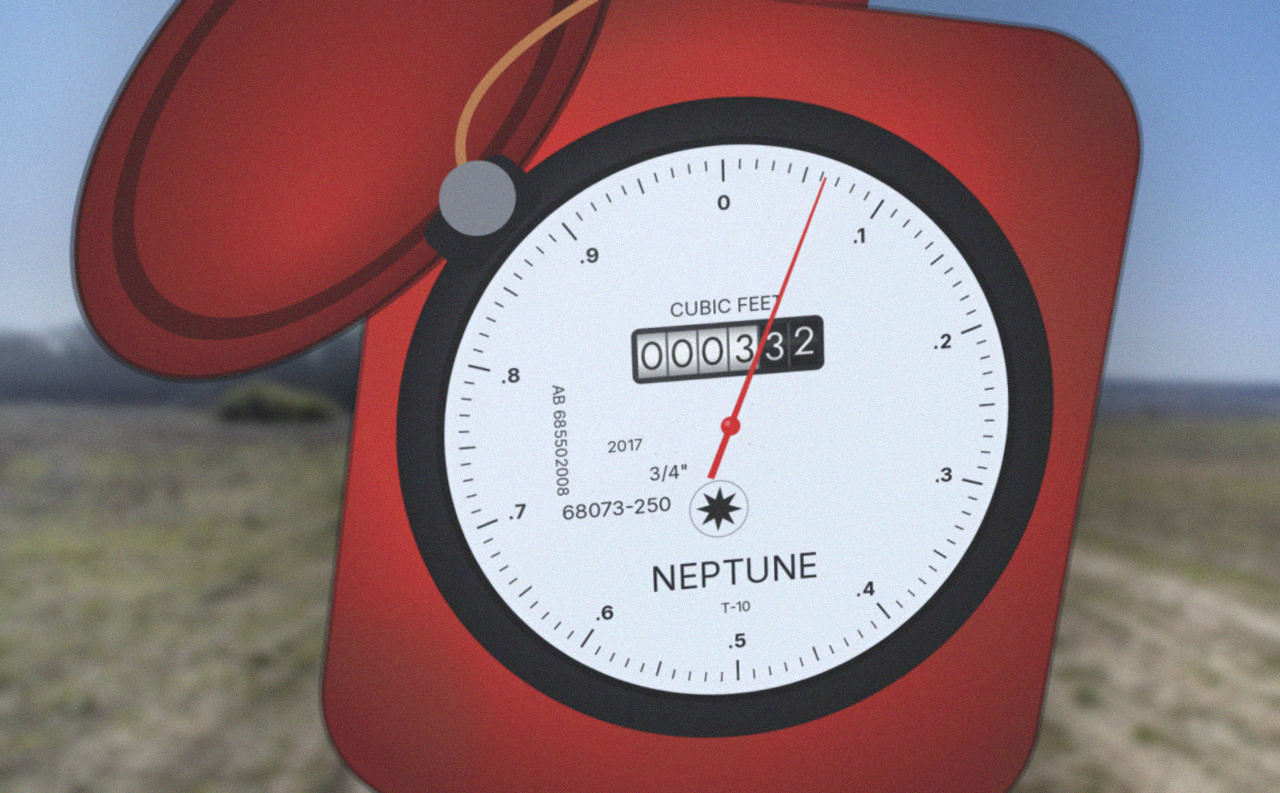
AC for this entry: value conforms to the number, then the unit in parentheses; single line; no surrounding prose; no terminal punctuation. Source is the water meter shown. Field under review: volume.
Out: 332.06 (ft³)
